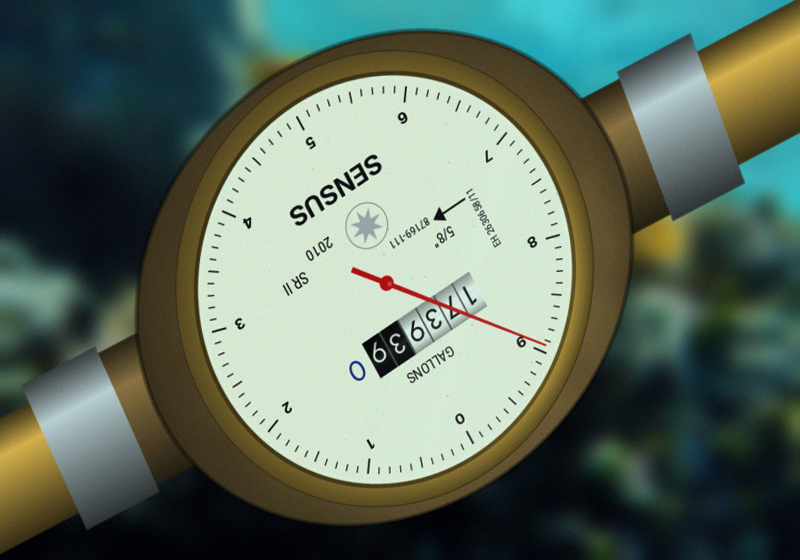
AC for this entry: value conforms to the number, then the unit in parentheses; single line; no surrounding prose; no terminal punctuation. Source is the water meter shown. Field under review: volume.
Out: 1739388.9 (gal)
